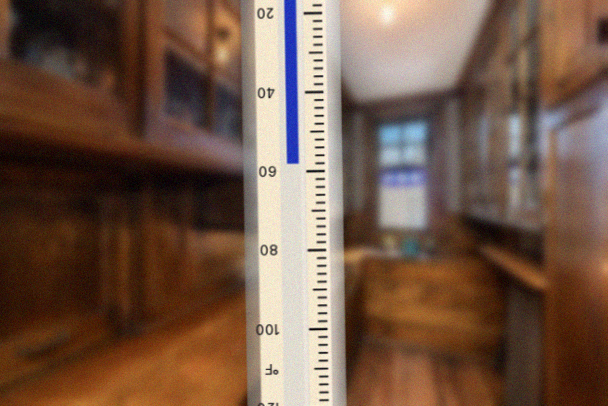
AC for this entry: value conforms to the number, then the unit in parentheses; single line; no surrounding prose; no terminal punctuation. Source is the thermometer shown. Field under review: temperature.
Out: 58 (°F)
